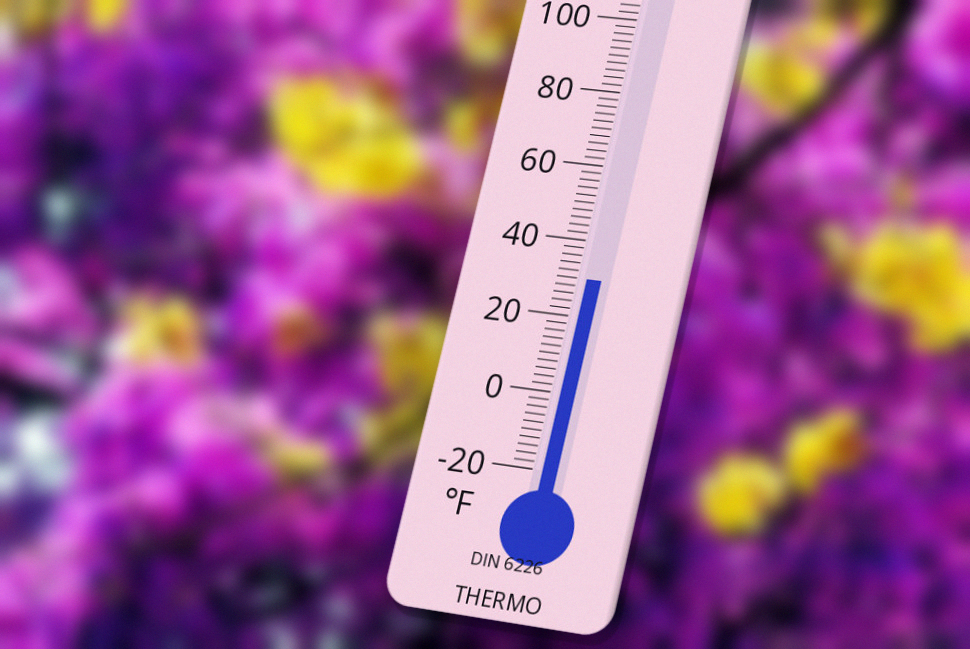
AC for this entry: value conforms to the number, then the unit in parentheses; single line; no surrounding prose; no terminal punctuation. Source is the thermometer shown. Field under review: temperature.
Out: 30 (°F)
